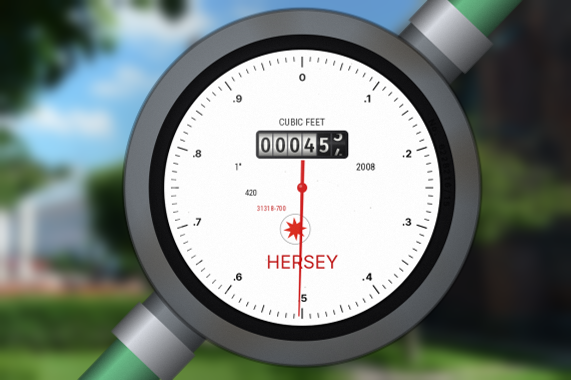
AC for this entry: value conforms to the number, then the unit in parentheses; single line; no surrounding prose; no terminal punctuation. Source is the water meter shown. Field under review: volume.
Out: 453.50 (ft³)
